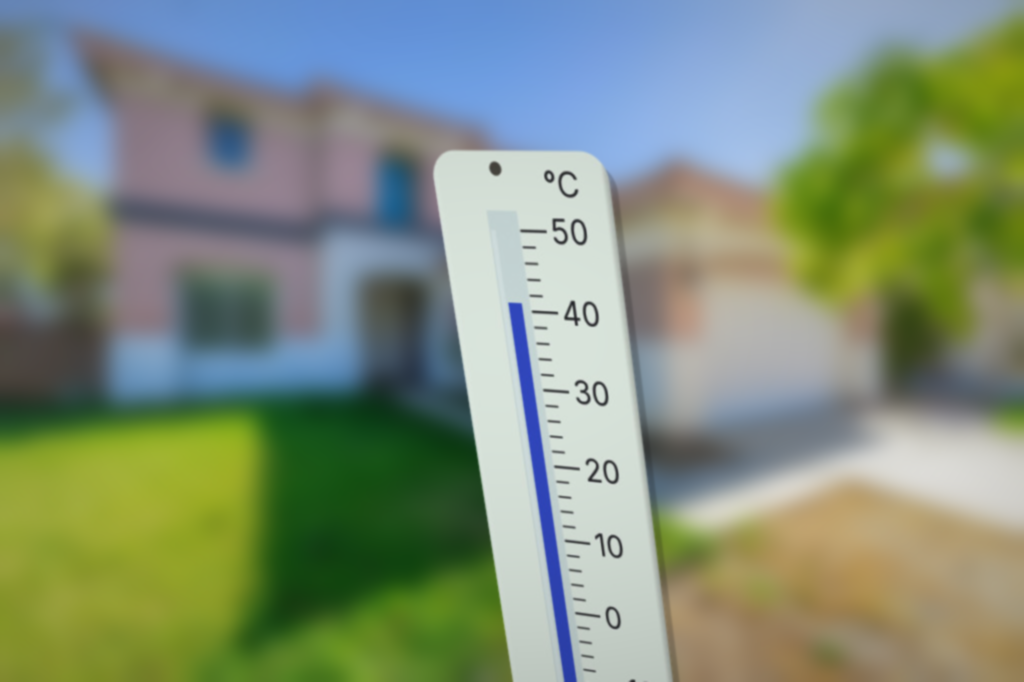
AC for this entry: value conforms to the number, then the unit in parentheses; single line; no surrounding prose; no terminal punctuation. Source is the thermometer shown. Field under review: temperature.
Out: 41 (°C)
